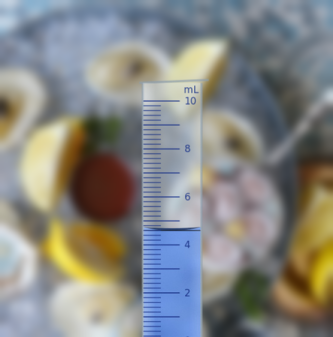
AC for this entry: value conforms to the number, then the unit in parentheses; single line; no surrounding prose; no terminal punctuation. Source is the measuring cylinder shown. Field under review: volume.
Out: 4.6 (mL)
